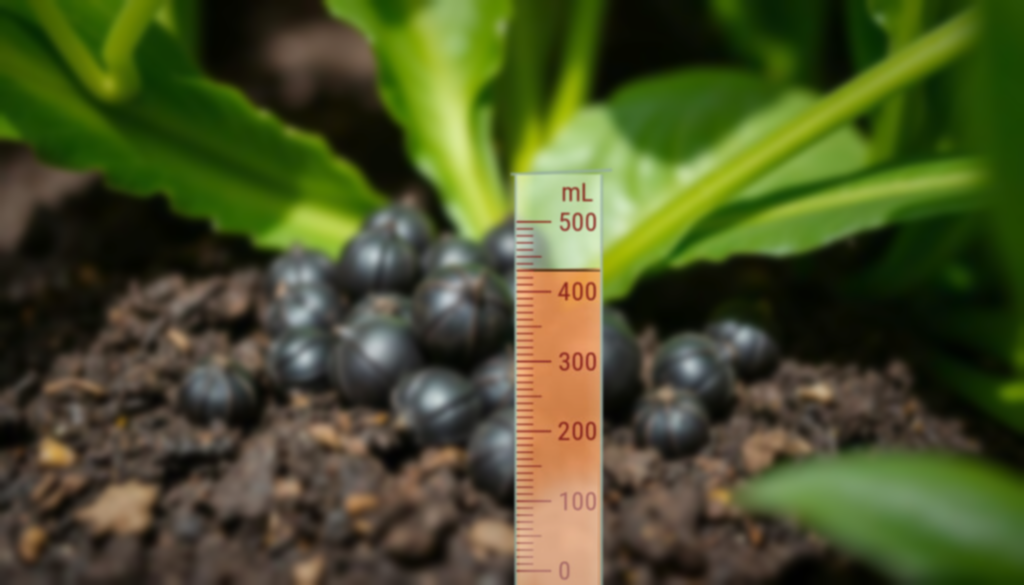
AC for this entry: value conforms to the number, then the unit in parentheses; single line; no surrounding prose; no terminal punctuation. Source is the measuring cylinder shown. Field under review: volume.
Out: 430 (mL)
